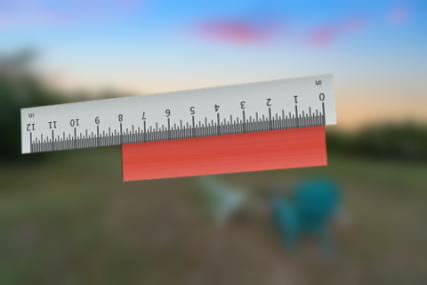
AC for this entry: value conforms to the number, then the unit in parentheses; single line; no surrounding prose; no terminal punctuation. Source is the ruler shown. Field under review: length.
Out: 8 (in)
